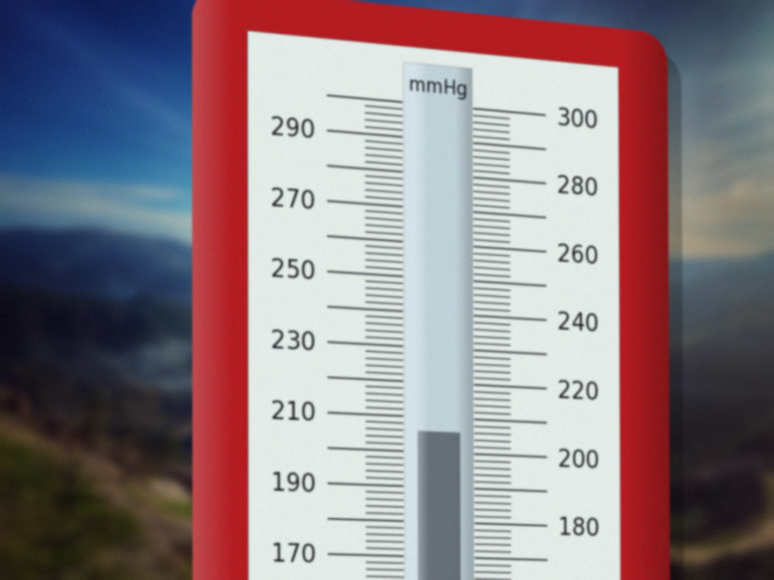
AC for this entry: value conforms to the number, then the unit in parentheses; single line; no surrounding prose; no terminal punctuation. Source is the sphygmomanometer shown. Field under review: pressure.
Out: 206 (mmHg)
